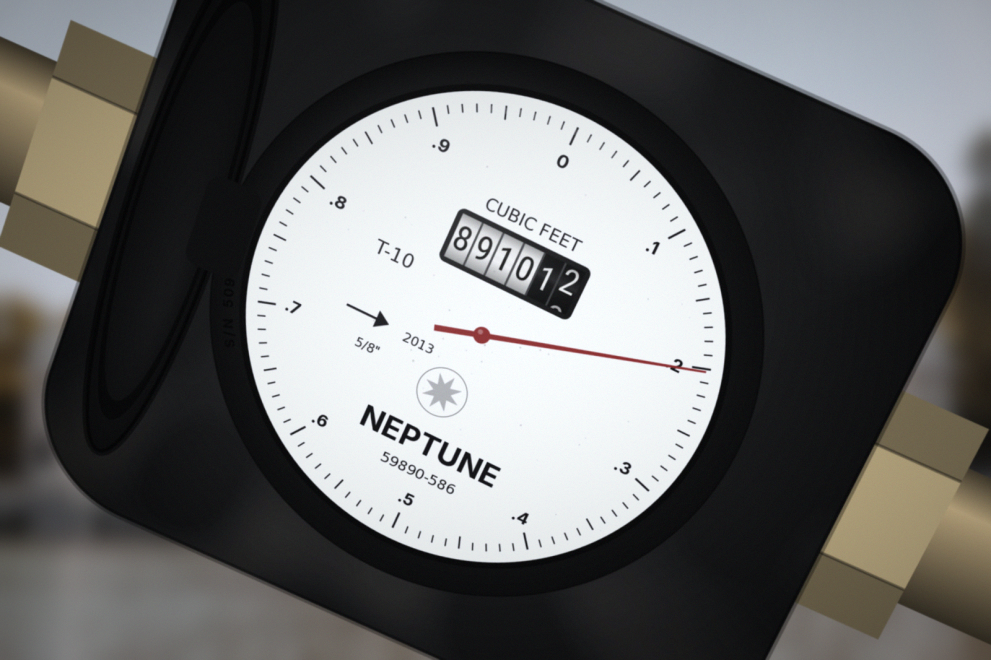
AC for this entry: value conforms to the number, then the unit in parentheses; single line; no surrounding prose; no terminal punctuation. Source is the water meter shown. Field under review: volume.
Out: 891012.20 (ft³)
